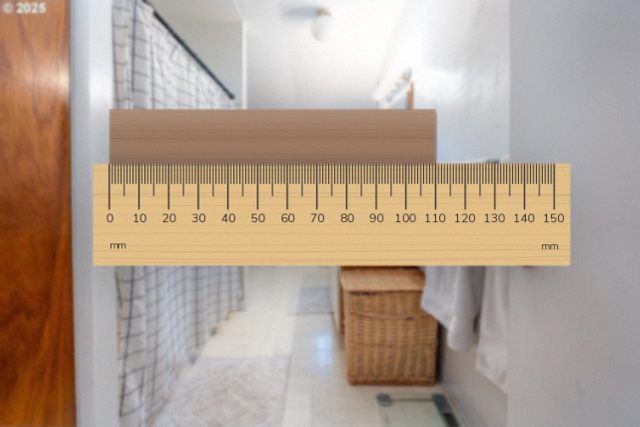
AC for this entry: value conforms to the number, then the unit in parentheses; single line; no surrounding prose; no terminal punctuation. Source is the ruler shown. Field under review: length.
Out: 110 (mm)
